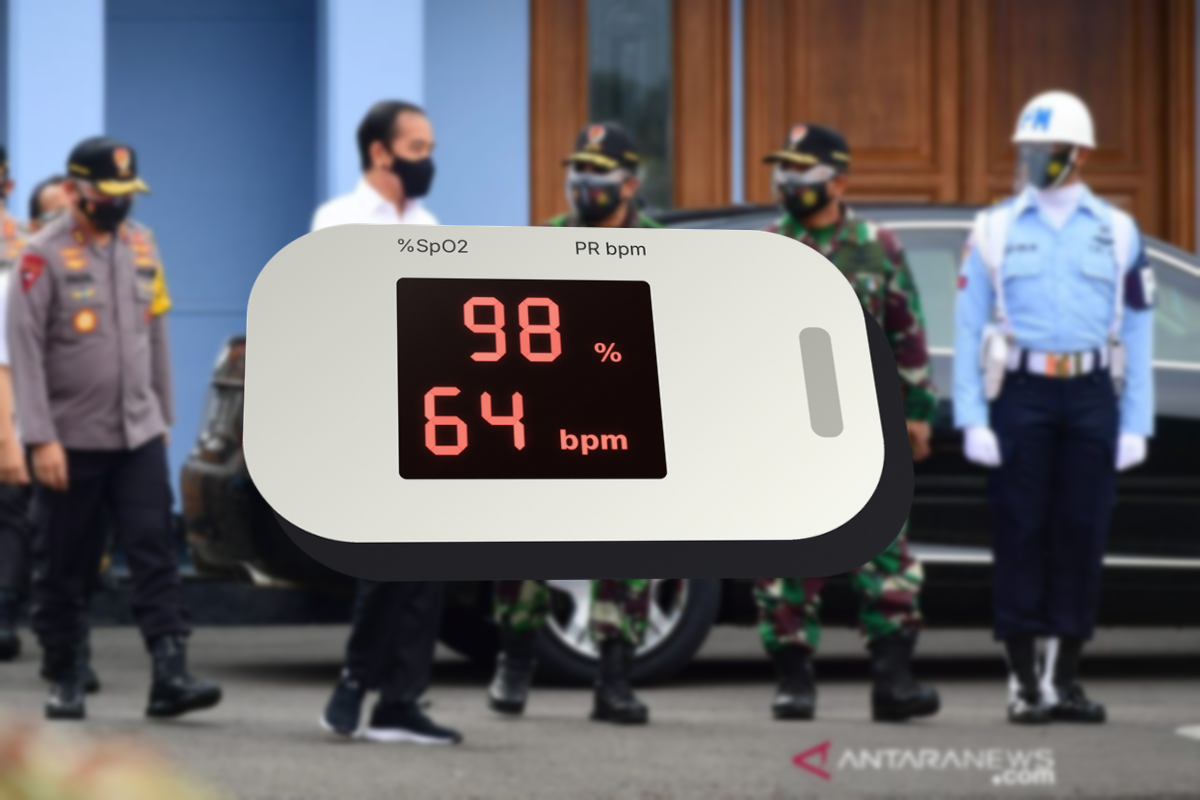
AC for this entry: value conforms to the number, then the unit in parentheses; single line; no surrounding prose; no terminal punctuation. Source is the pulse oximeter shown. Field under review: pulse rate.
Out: 64 (bpm)
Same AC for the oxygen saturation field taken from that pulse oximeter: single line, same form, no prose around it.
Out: 98 (%)
